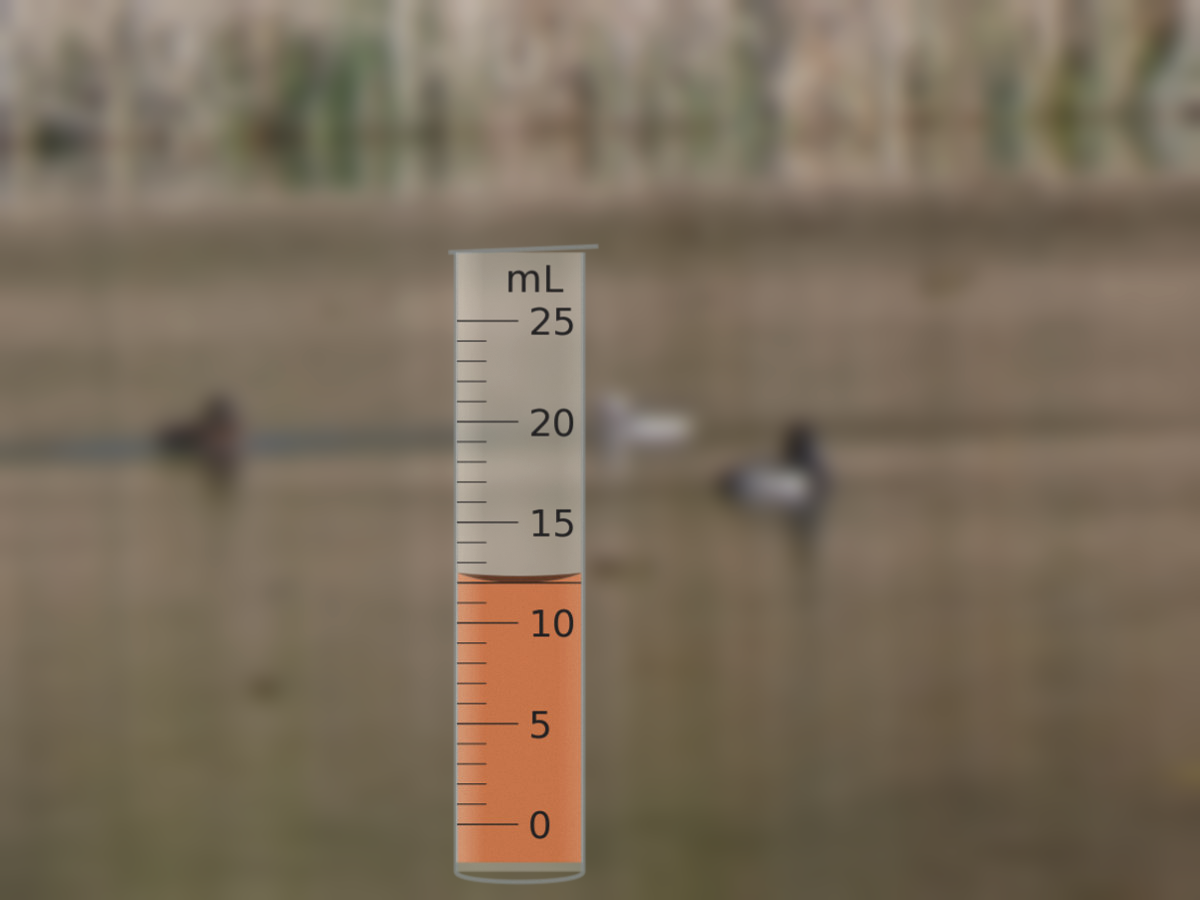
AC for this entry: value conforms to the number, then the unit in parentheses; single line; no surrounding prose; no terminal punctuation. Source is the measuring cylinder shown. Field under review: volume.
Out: 12 (mL)
